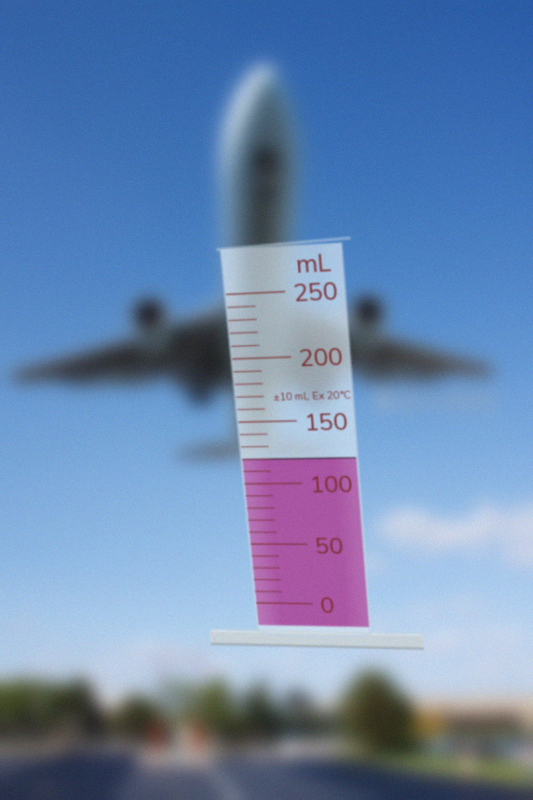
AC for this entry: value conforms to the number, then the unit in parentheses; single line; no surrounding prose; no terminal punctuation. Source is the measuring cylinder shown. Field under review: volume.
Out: 120 (mL)
